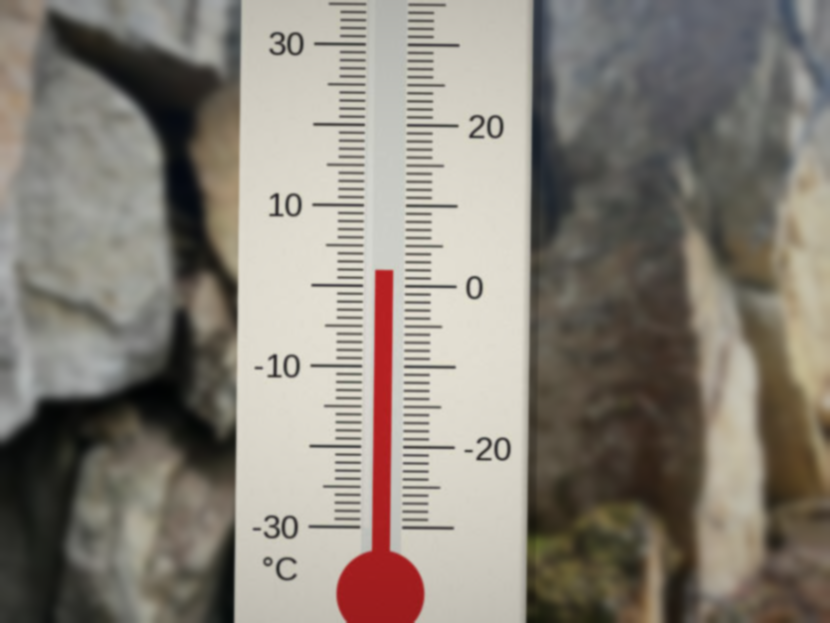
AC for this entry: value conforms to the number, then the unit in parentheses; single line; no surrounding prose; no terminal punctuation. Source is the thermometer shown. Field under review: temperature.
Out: 2 (°C)
